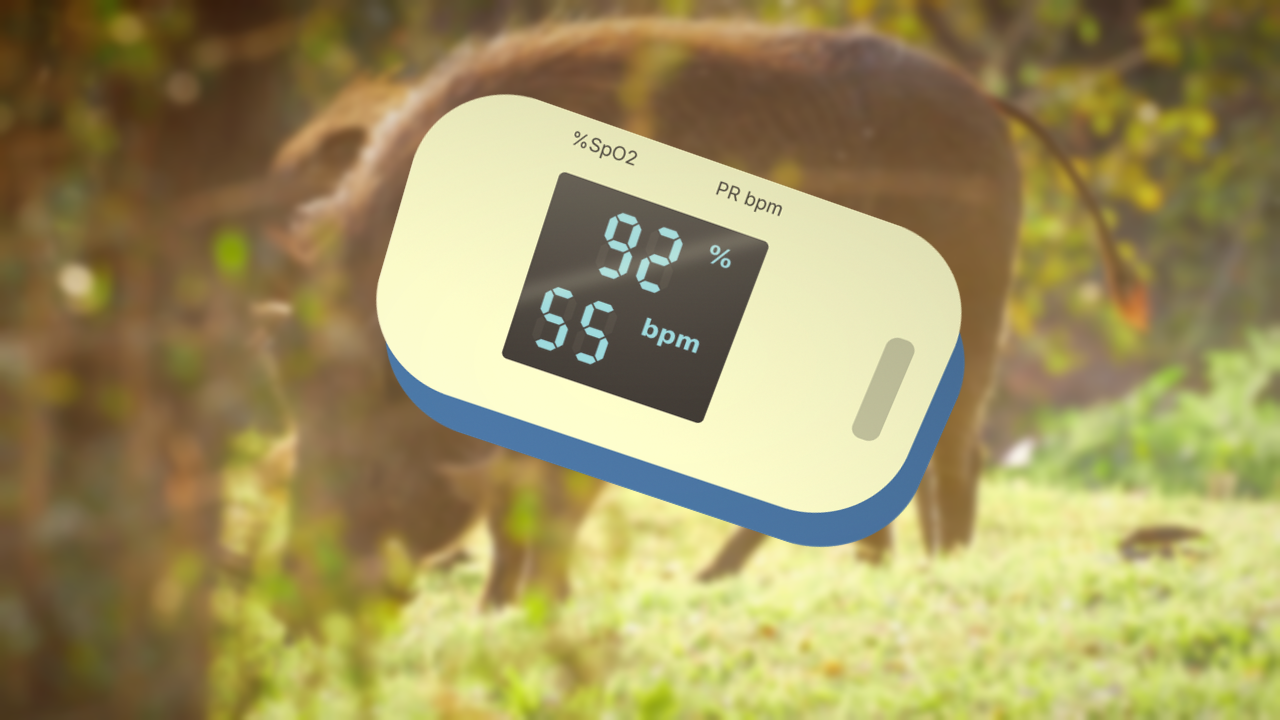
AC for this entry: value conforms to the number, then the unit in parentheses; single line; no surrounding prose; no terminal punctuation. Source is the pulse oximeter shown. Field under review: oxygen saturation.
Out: 92 (%)
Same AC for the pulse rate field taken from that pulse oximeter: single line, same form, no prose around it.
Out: 55 (bpm)
